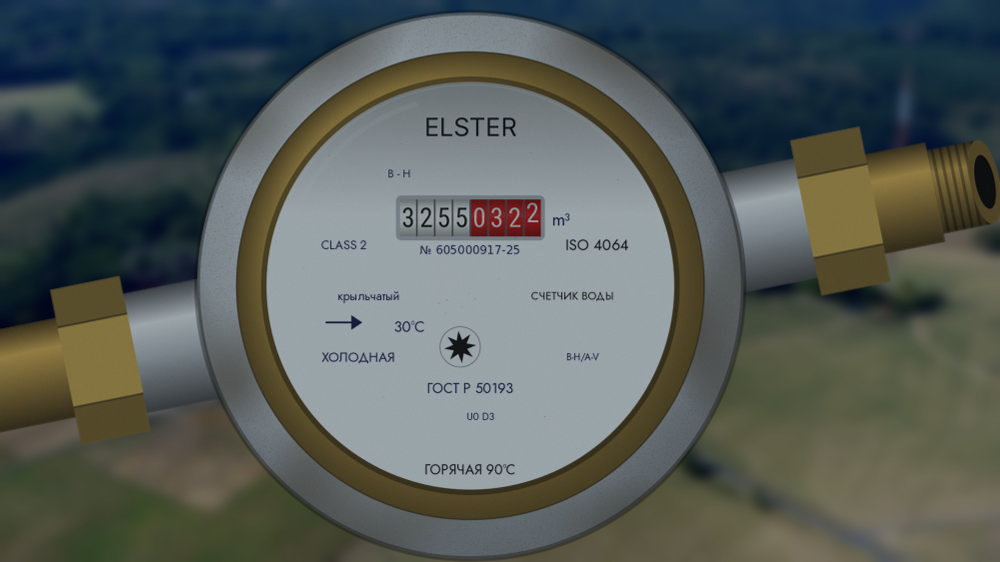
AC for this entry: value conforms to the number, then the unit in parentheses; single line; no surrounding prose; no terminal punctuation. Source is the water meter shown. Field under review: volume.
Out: 3255.0322 (m³)
